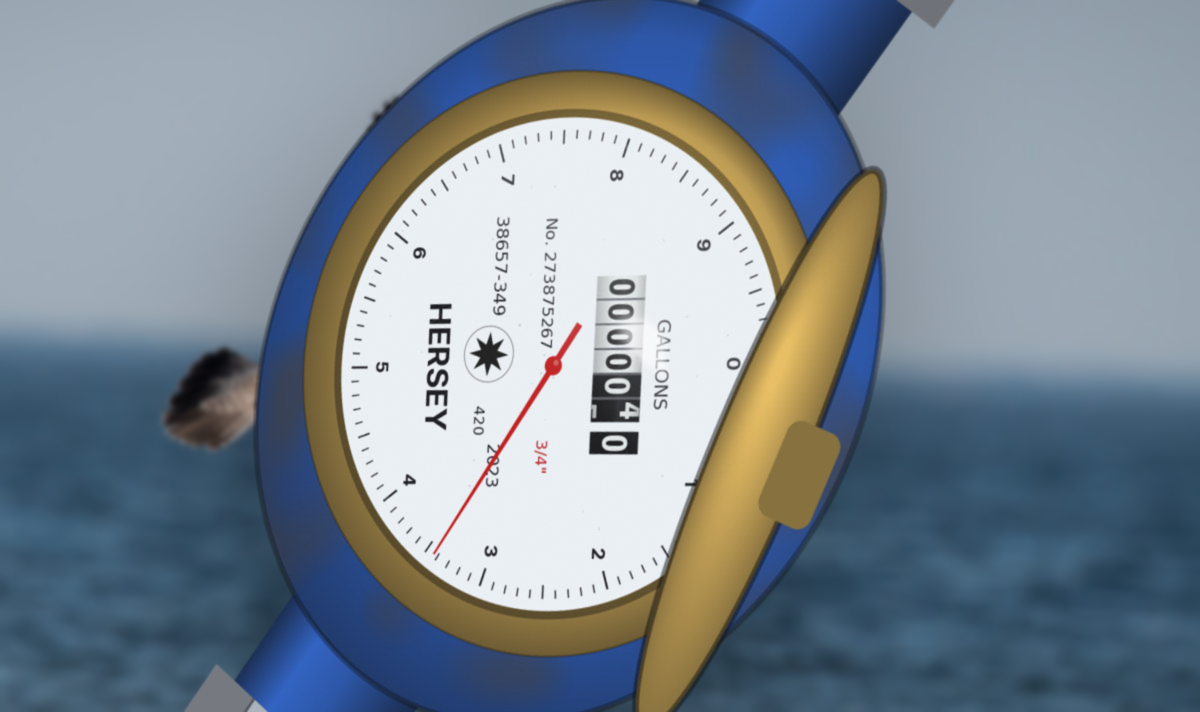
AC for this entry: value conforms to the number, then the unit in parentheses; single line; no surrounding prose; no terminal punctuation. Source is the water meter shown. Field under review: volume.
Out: 43.4 (gal)
